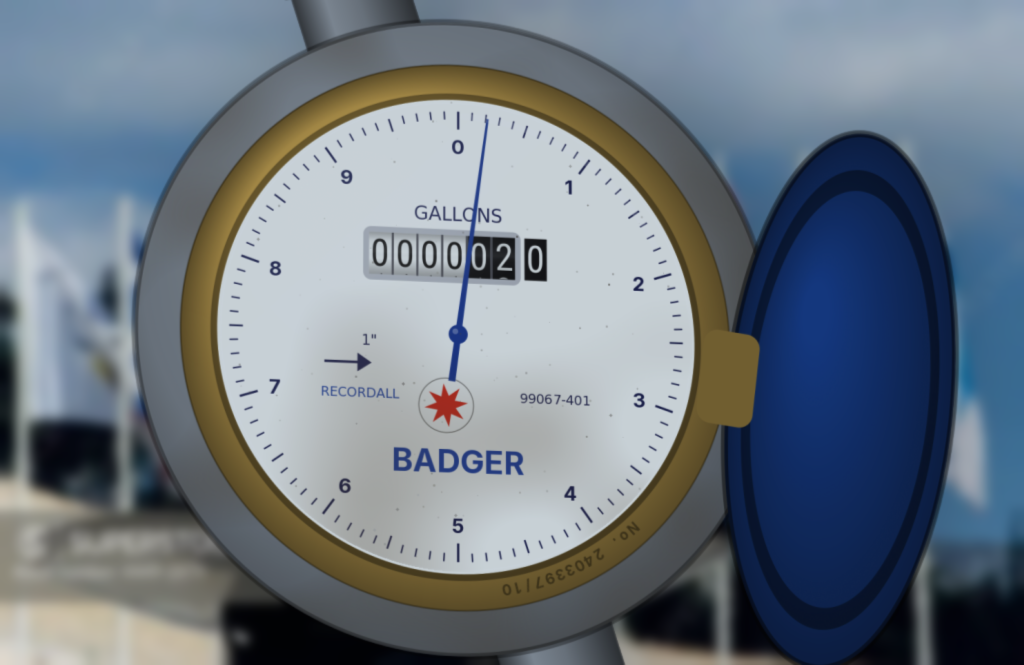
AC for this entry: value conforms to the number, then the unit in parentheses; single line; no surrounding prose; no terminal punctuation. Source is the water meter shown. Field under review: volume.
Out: 20.2 (gal)
